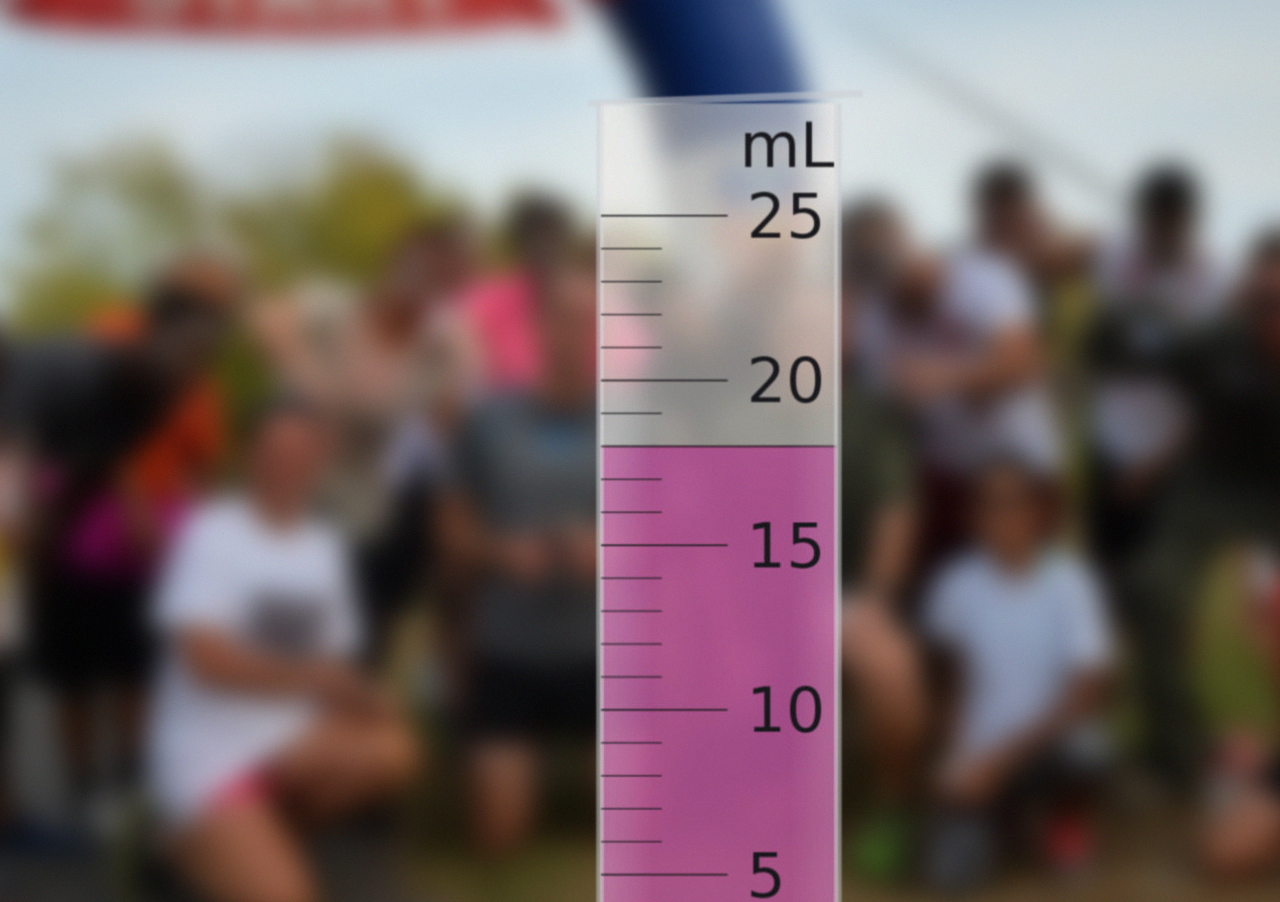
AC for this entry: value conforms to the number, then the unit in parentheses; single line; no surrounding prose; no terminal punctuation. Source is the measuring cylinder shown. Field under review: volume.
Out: 18 (mL)
